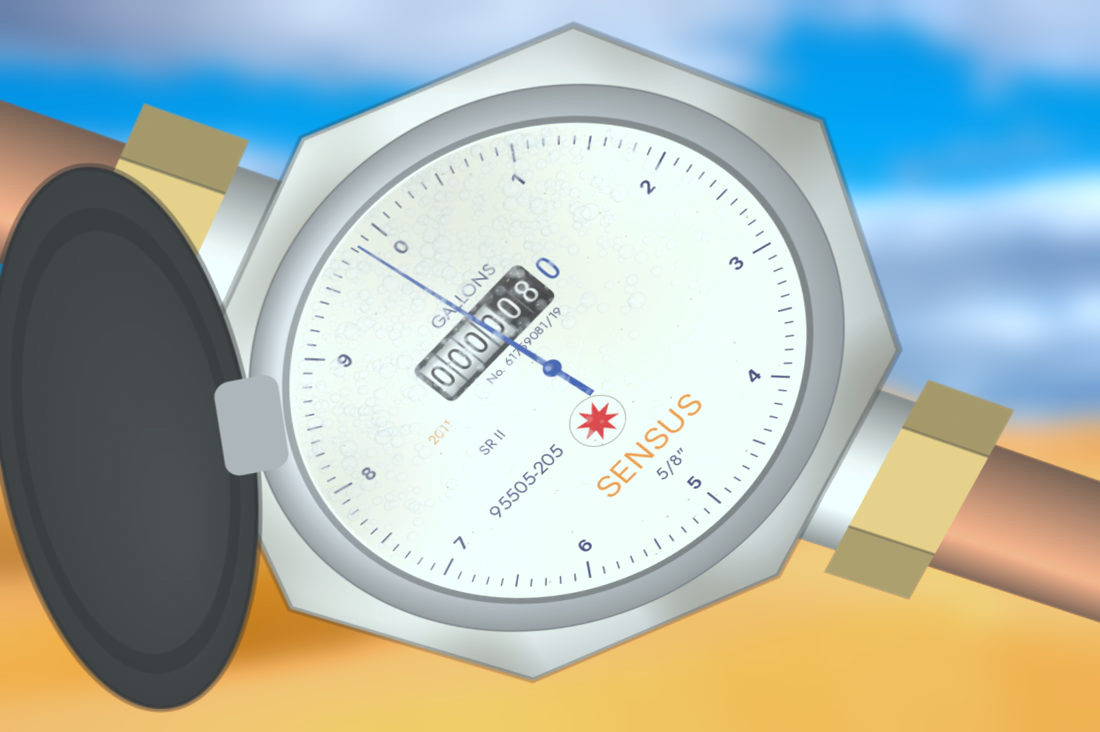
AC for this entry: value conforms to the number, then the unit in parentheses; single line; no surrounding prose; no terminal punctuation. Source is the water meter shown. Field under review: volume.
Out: 79.8 (gal)
